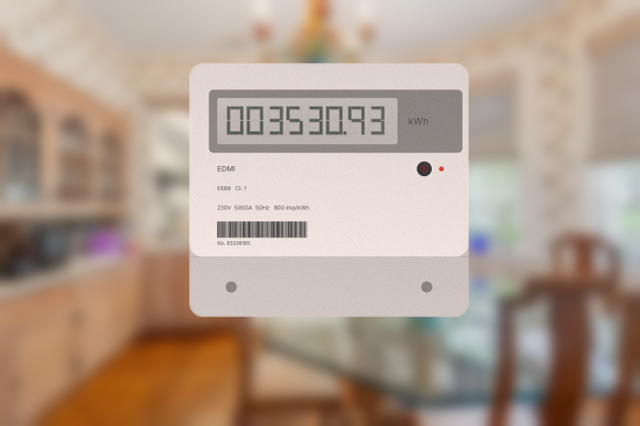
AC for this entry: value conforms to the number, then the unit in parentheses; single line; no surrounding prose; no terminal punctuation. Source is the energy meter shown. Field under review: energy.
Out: 3530.93 (kWh)
